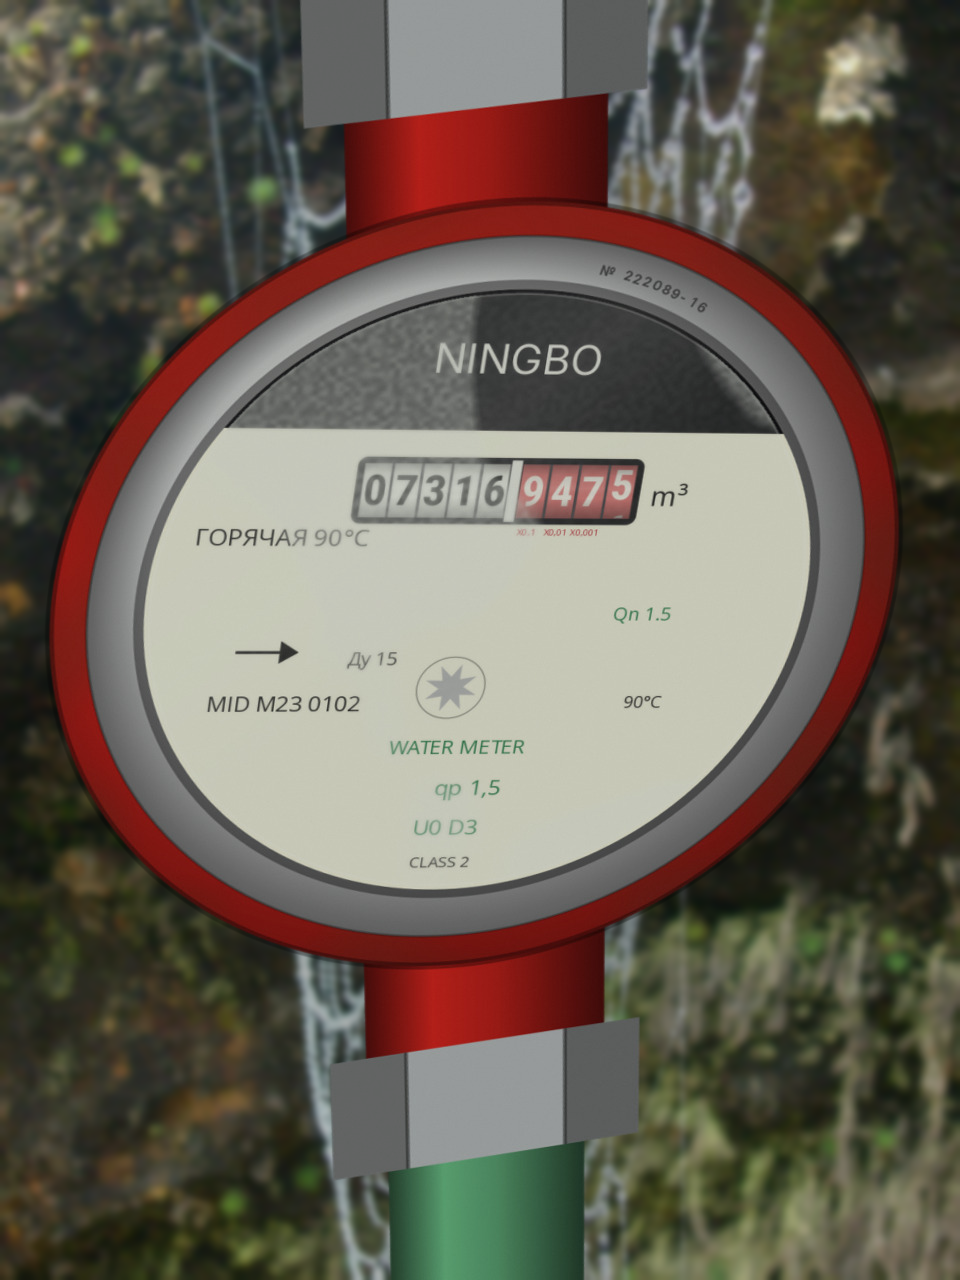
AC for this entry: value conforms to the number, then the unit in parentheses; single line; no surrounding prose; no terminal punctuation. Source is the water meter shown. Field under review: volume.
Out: 7316.9475 (m³)
